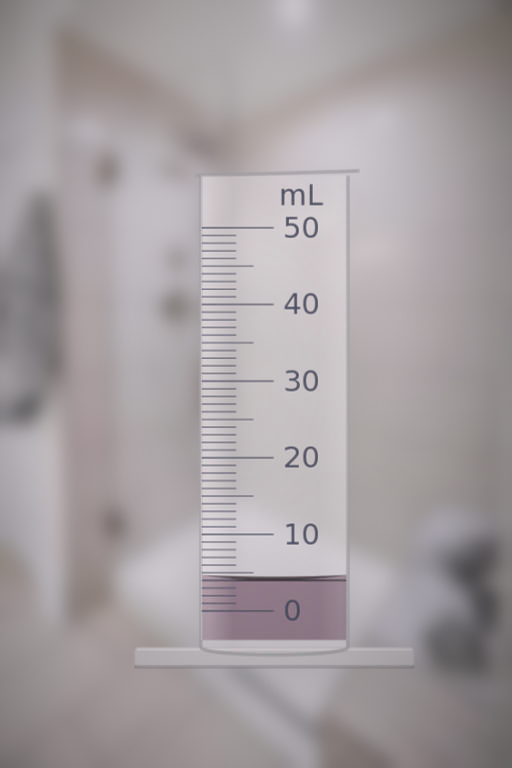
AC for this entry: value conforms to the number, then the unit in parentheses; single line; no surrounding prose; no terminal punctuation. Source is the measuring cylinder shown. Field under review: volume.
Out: 4 (mL)
